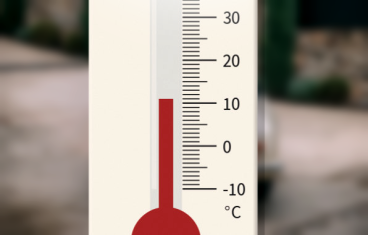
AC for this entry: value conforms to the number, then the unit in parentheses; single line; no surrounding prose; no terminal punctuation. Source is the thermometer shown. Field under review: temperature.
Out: 11 (°C)
